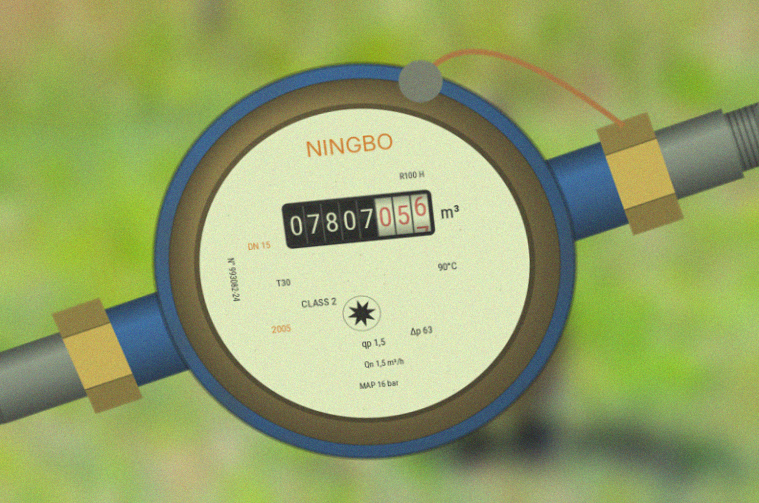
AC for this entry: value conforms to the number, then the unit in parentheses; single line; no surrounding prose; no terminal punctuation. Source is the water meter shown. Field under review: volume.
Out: 7807.056 (m³)
